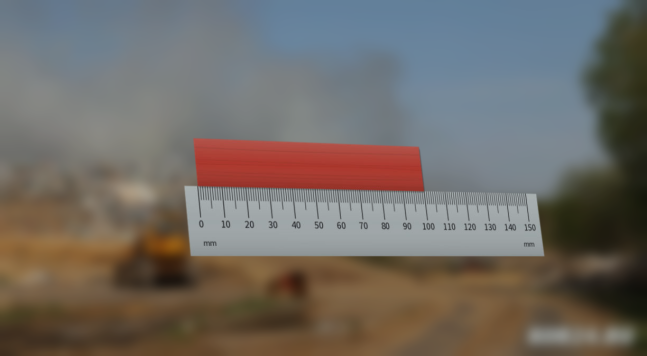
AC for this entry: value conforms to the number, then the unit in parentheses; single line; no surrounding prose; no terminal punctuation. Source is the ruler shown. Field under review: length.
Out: 100 (mm)
